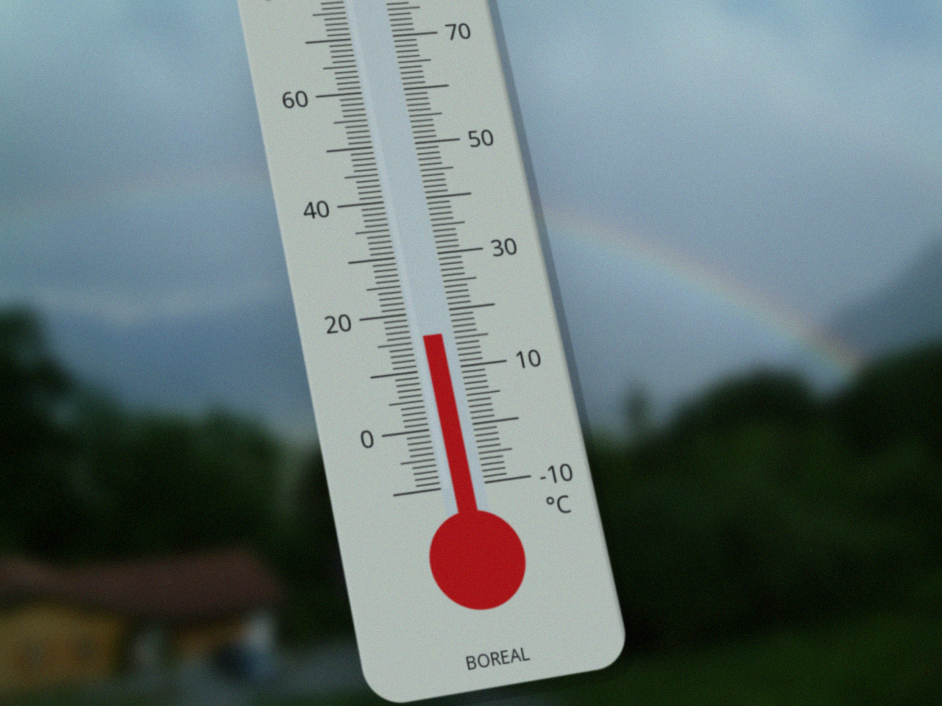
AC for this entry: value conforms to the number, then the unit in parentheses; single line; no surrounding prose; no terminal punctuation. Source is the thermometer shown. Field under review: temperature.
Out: 16 (°C)
